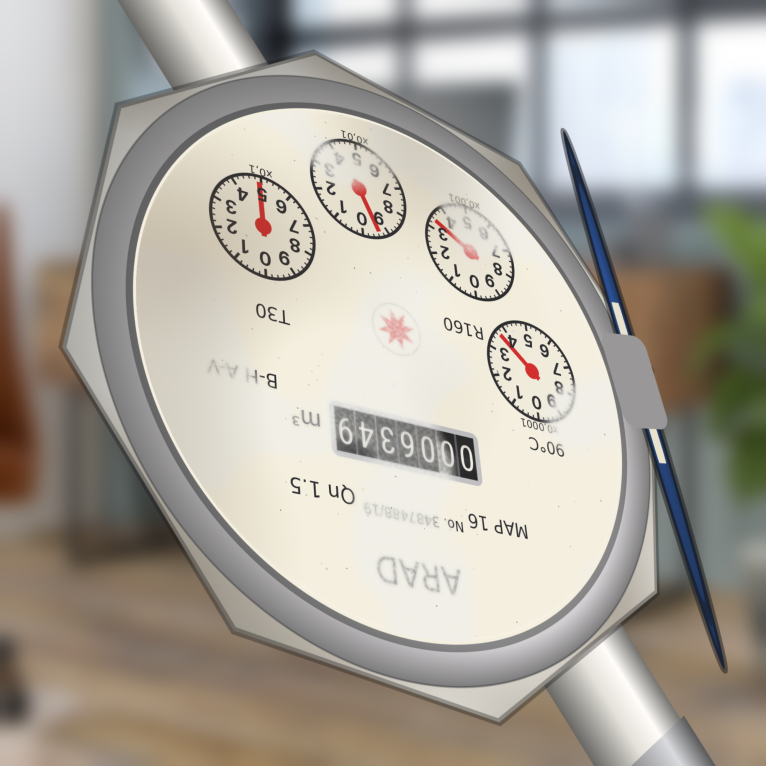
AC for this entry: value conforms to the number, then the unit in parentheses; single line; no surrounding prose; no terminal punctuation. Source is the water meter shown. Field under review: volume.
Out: 6349.4933 (m³)
